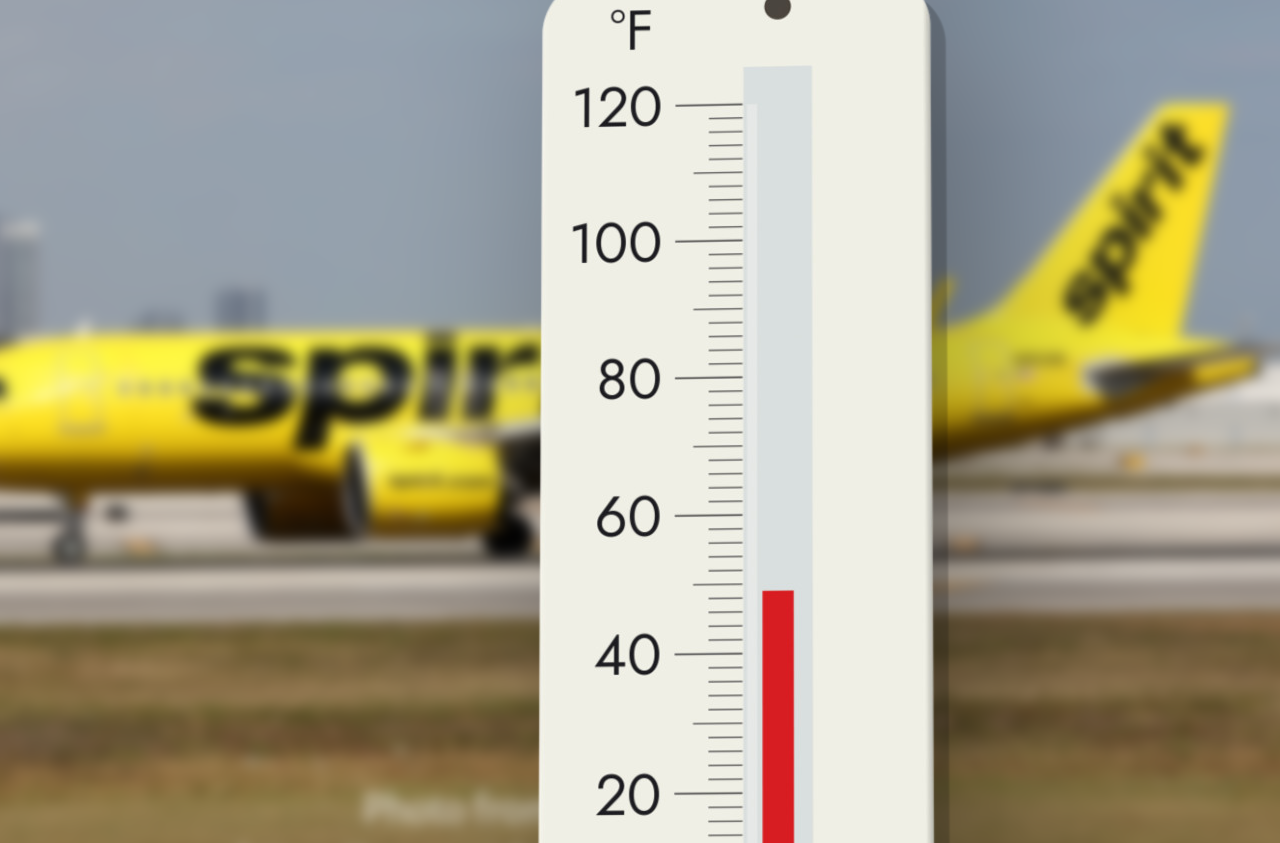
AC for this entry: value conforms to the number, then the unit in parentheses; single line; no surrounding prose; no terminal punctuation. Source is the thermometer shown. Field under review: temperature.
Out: 49 (°F)
